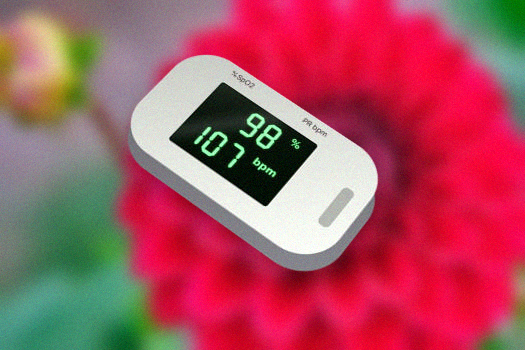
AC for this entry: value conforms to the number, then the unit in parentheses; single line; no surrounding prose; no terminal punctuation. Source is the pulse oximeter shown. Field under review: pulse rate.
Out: 107 (bpm)
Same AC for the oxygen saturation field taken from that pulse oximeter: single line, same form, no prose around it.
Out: 98 (%)
